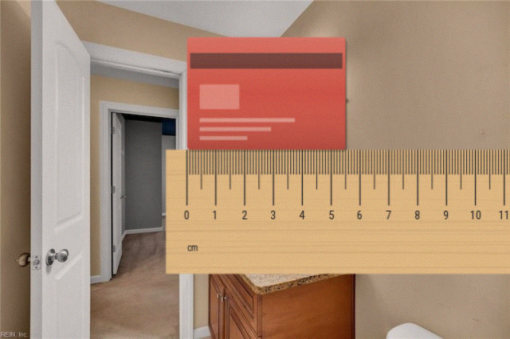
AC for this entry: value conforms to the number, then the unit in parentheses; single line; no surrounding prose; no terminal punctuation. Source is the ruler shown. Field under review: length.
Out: 5.5 (cm)
